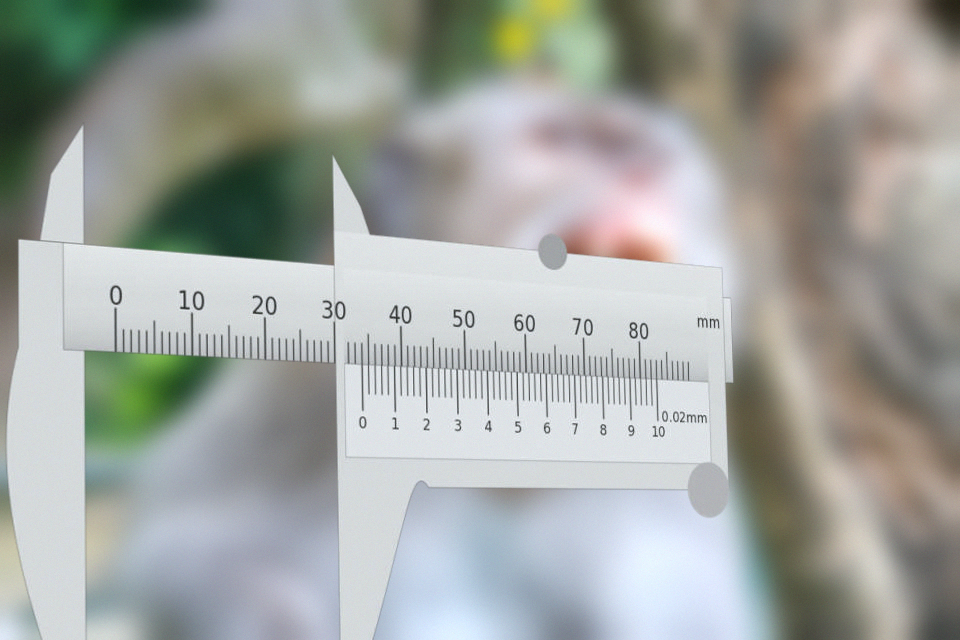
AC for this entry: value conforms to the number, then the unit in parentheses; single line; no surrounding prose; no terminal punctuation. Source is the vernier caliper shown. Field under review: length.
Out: 34.0 (mm)
